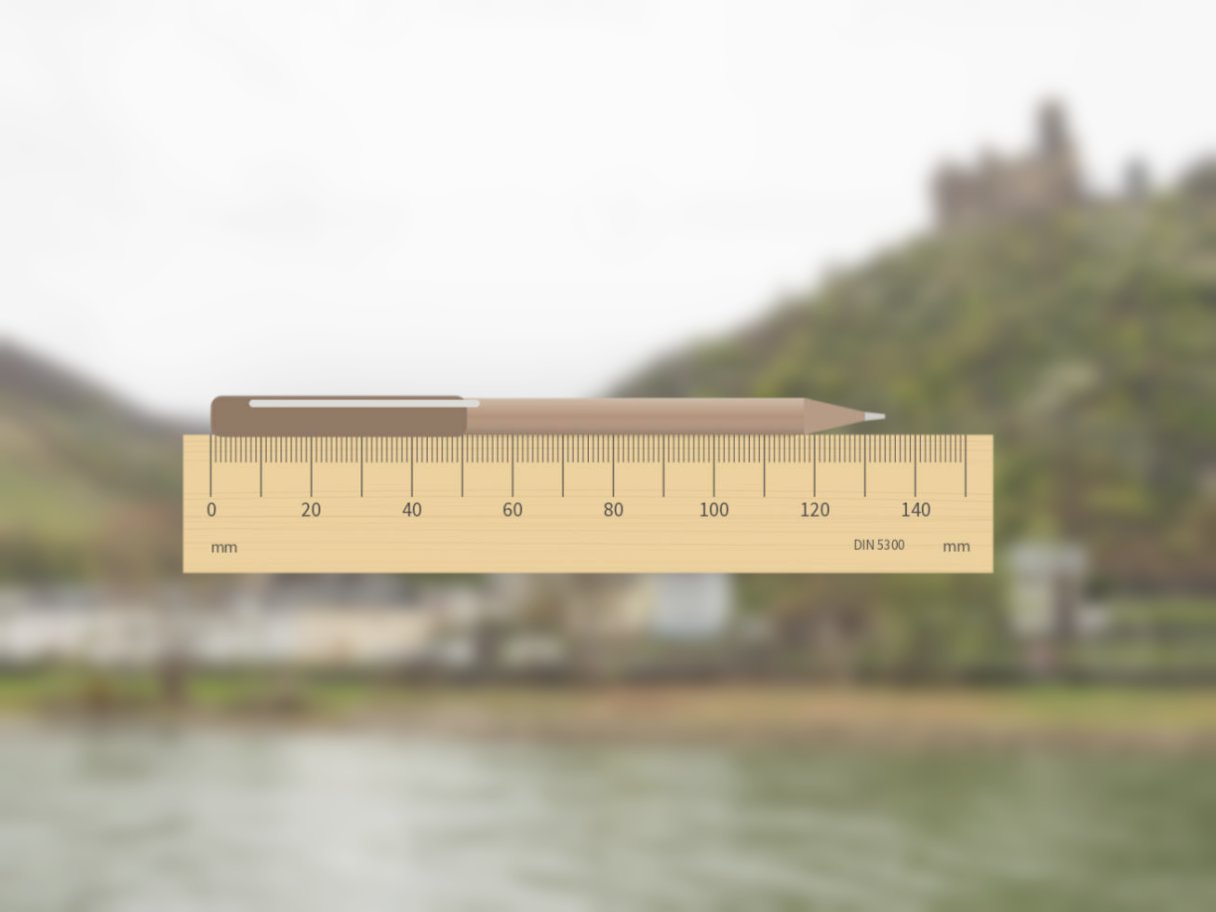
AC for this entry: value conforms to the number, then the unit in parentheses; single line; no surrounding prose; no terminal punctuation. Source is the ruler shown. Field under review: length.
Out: 134 (mm)
